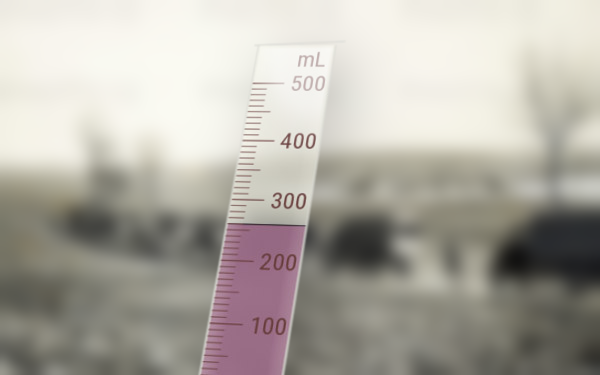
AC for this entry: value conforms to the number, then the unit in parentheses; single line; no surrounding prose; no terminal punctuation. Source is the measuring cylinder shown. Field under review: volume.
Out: 260 (mL)
